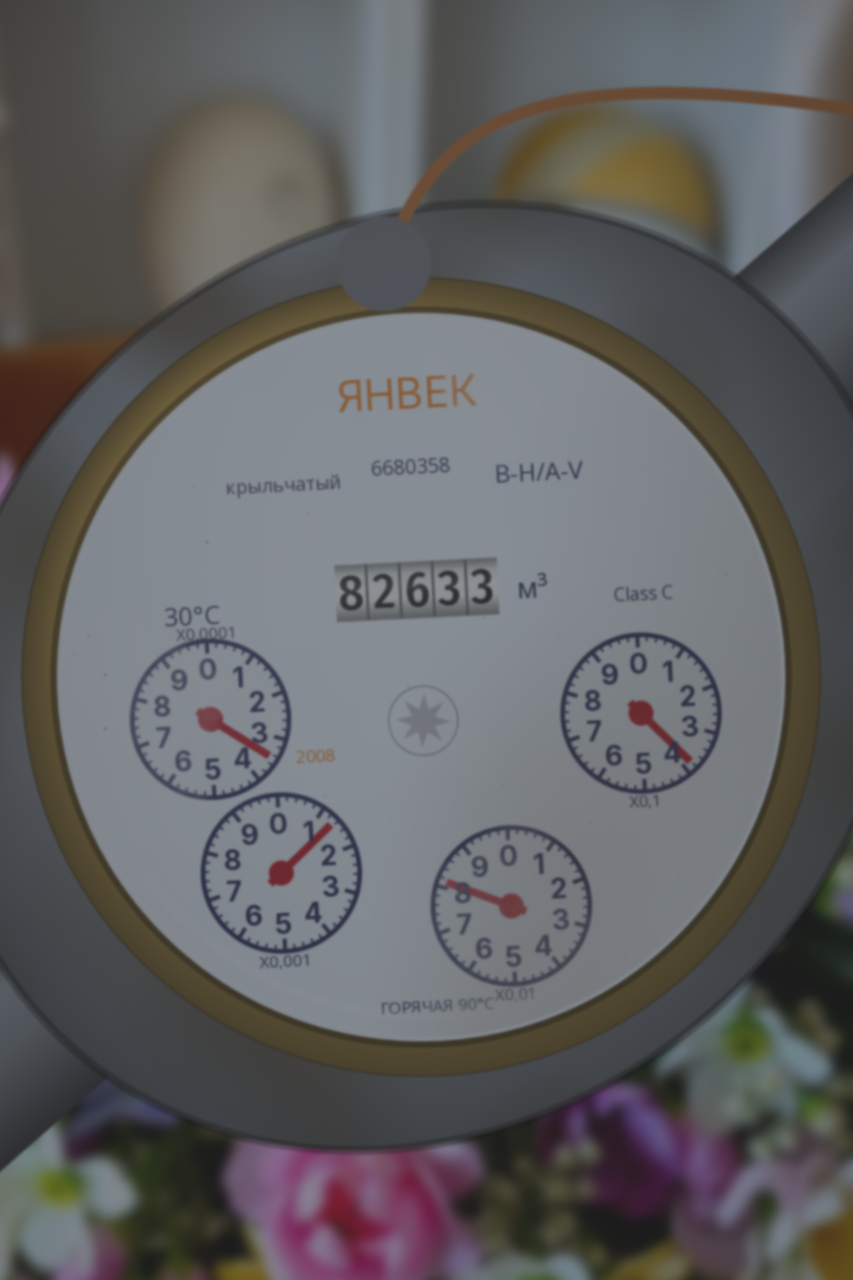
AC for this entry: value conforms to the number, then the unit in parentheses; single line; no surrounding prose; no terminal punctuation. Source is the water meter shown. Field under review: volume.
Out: 82633.3813 (m³)
